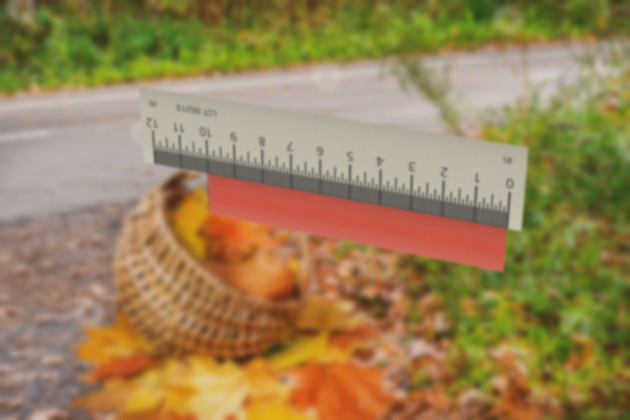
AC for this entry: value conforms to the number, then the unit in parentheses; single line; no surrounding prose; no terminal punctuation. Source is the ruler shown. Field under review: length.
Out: 10 (in)
